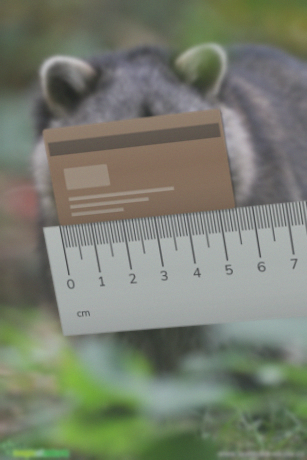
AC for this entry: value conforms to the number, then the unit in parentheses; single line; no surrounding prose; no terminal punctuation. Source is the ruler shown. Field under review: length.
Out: 5.5 (cm)
